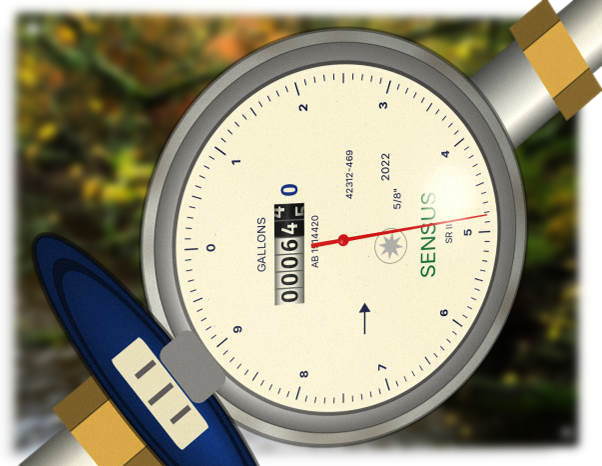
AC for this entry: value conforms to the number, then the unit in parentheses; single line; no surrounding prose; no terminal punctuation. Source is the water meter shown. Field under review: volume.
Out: 6444.8 (gal)
